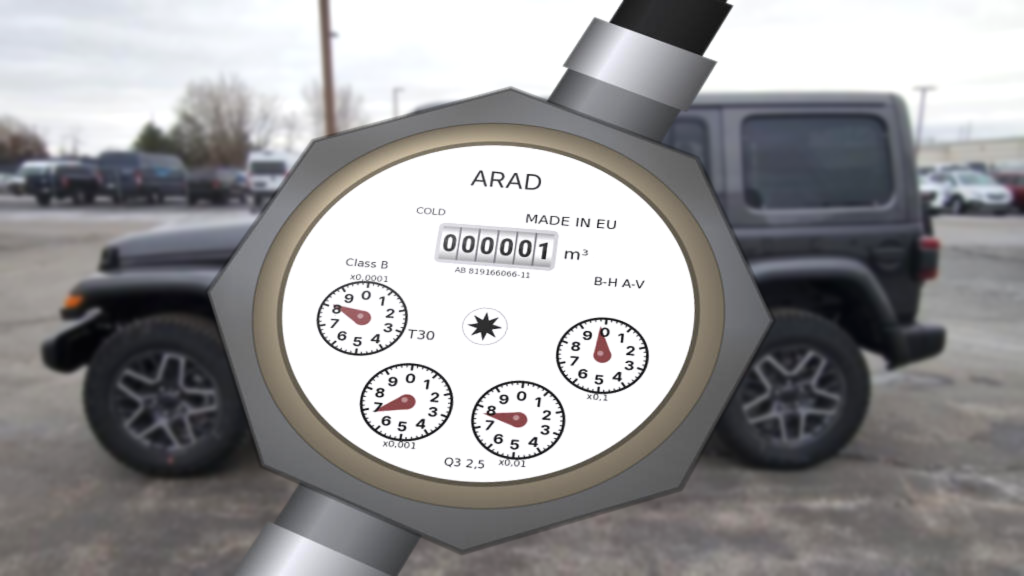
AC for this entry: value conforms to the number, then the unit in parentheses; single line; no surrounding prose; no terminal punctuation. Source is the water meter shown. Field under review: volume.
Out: 0.9768 (m³)
